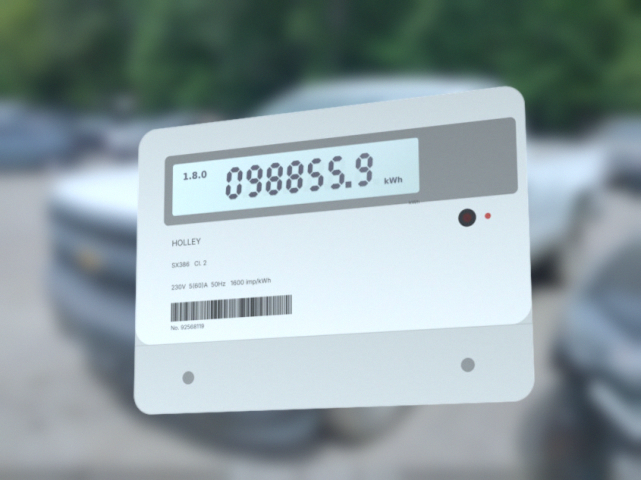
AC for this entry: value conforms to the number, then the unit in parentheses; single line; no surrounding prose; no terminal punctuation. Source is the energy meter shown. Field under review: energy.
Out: 98855.9 (kWh)
